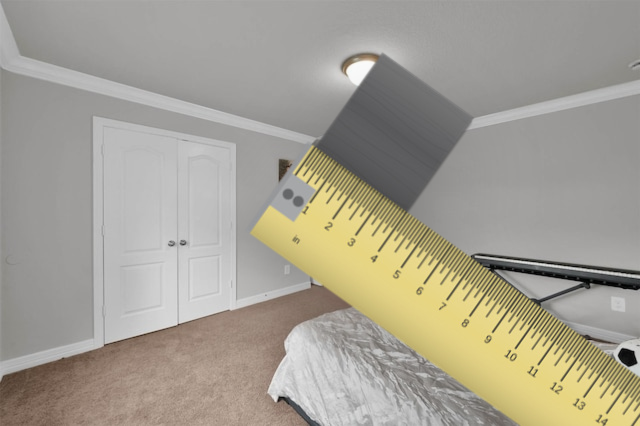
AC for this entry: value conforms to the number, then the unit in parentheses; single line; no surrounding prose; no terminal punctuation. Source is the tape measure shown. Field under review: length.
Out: 4 (in)
